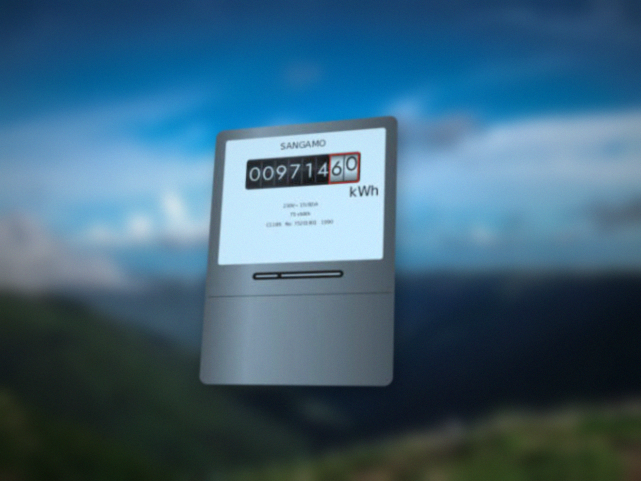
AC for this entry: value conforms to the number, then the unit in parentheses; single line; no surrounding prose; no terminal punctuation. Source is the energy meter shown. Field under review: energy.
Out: 9714.60 (kWh)
